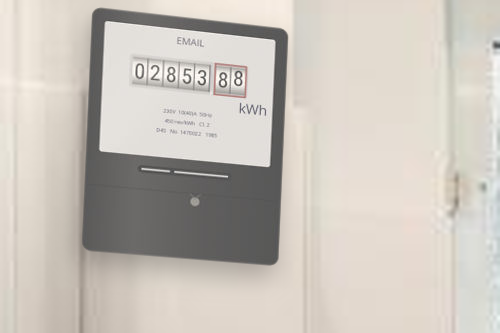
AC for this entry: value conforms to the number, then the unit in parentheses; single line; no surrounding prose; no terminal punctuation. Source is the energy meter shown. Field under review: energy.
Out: 2853.88 (kWh)
